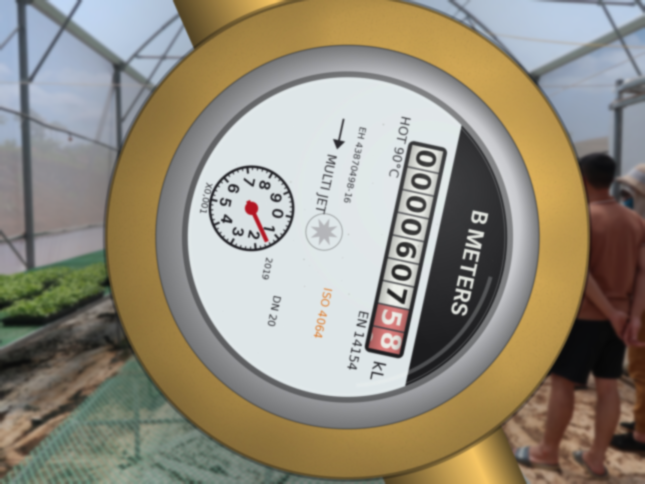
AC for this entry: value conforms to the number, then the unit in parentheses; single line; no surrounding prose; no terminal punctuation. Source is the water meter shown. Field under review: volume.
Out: 607.581 (kL)
